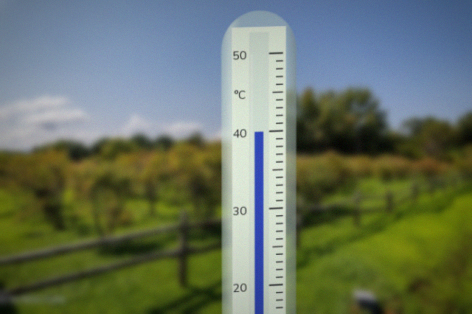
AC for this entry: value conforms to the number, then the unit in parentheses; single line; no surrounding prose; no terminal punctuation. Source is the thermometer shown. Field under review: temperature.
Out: 40 (°C)
